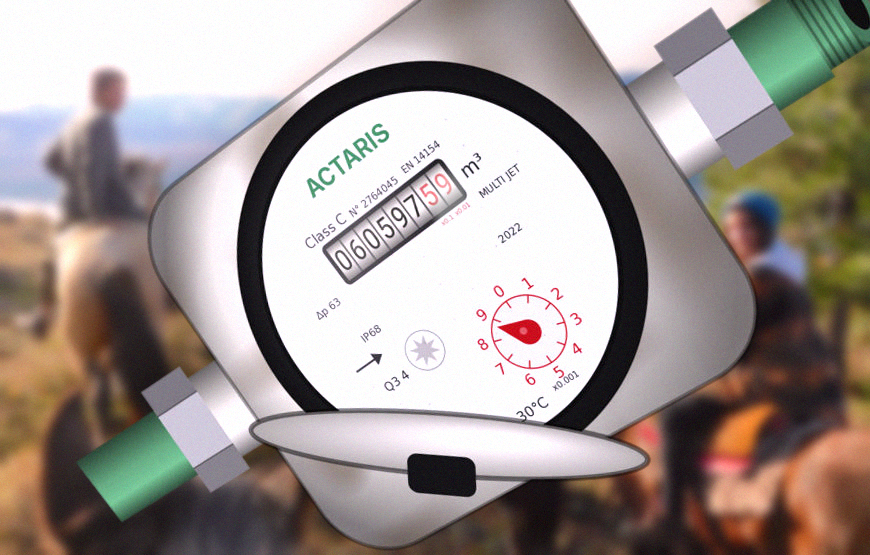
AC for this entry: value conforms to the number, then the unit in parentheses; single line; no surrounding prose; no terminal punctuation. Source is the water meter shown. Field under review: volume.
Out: 60597.598 (m³)
